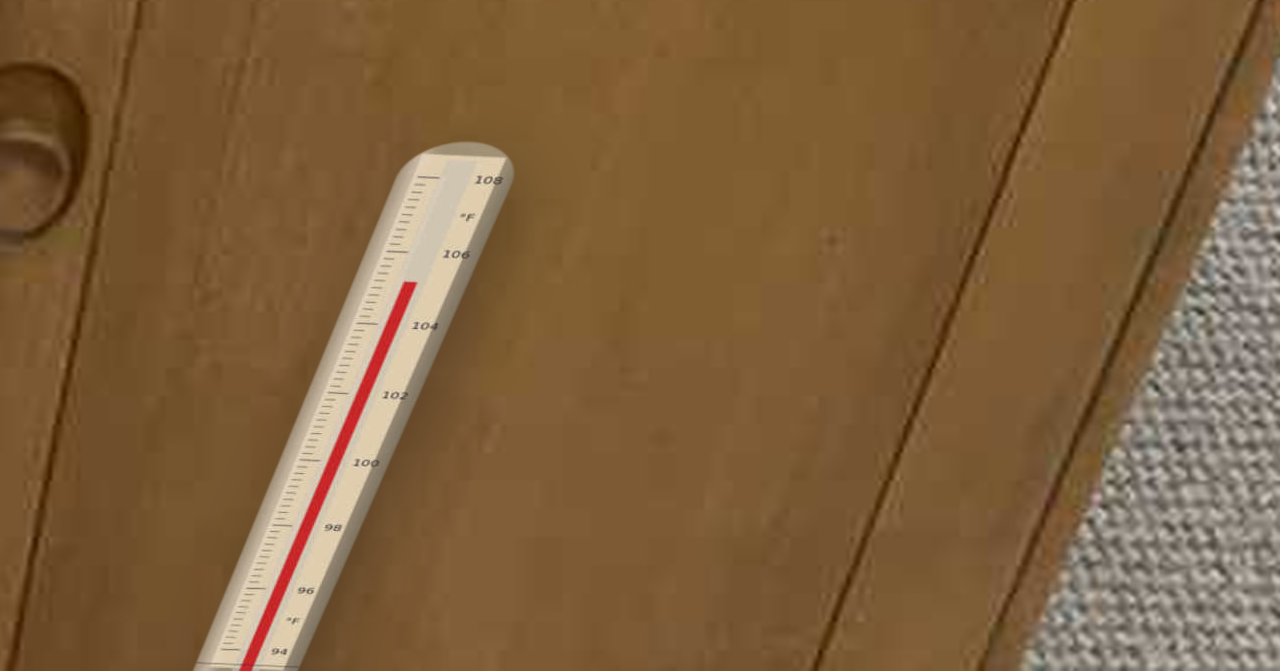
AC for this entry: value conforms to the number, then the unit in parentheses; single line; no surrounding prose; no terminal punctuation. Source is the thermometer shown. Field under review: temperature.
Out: 105.2 (°F)
